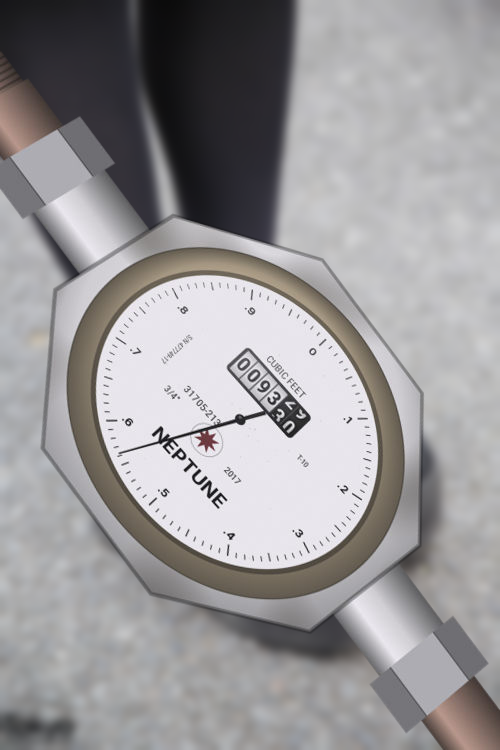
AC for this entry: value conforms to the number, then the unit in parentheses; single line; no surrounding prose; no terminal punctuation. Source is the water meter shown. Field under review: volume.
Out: 9329.56 (ft³)
